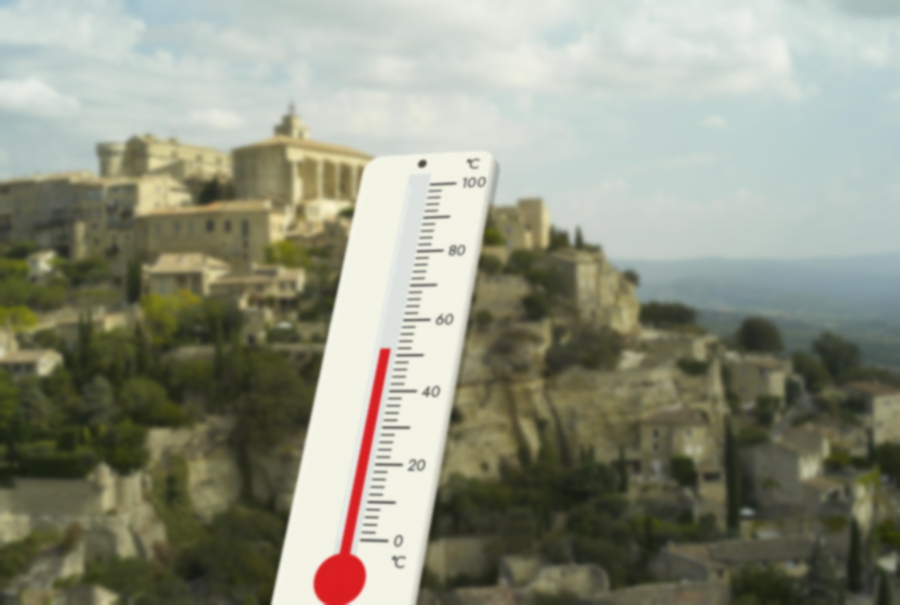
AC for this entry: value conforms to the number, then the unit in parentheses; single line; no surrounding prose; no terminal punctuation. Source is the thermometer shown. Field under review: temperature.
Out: 52 (°C)
